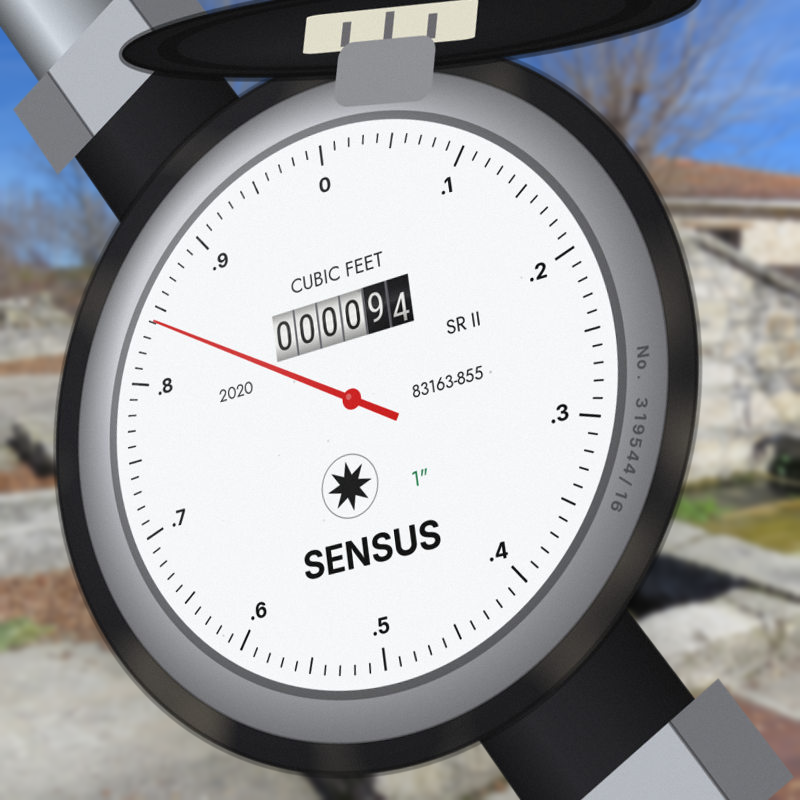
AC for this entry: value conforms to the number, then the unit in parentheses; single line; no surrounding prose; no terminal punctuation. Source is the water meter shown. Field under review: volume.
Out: 93.84 (ft³)
